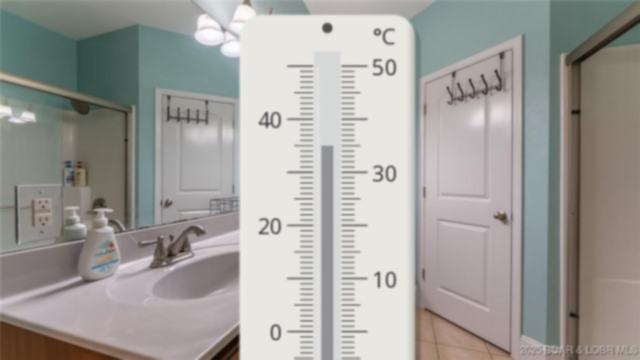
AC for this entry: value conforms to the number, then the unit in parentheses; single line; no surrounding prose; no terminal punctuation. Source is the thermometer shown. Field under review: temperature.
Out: 35 (°C)
